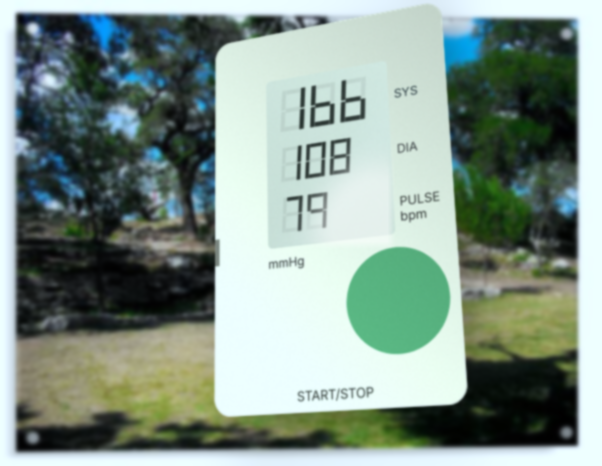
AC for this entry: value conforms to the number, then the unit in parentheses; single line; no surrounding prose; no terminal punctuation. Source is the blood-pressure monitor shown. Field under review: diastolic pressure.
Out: 108 (mmHg)
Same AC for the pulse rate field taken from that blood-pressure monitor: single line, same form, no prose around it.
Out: 79 (bpm)
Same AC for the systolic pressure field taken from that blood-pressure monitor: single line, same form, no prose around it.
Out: 166 (mmHg)
